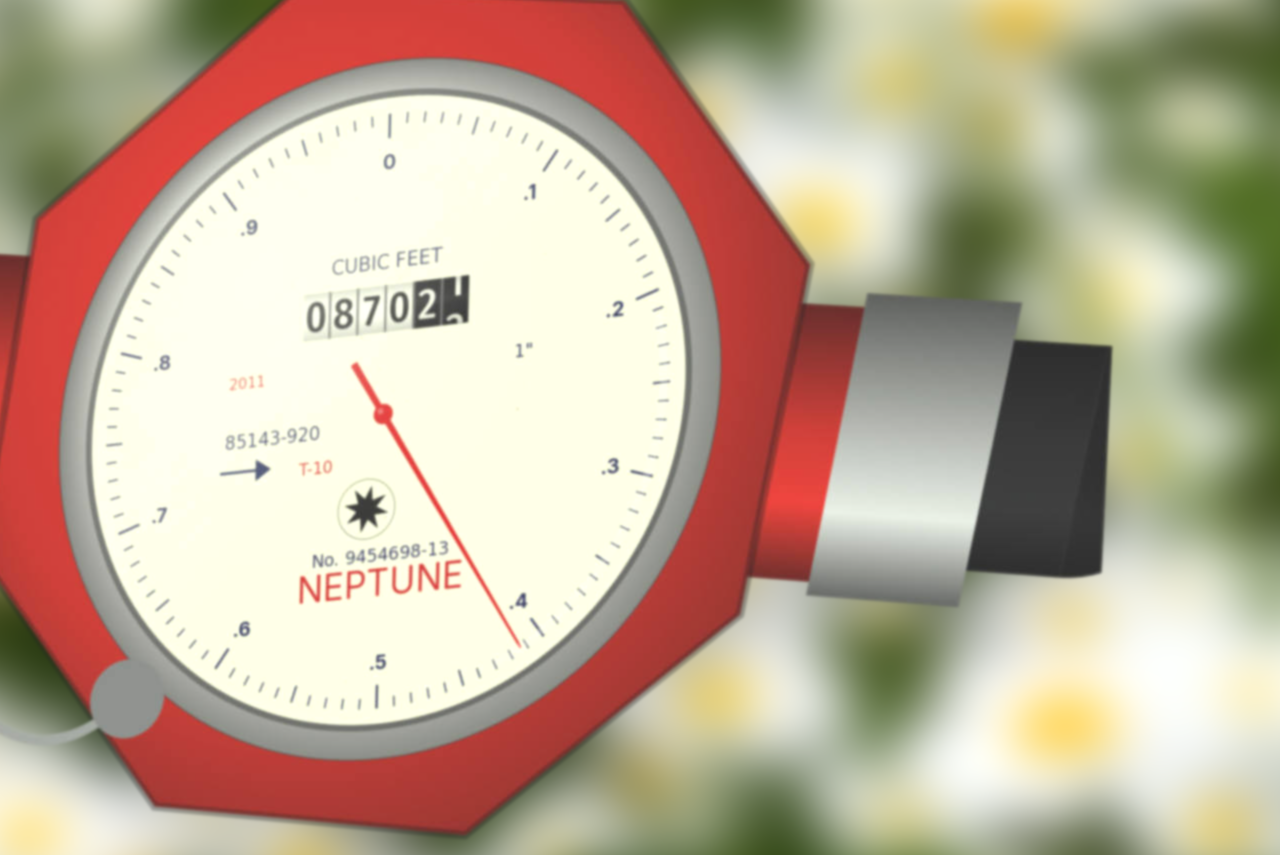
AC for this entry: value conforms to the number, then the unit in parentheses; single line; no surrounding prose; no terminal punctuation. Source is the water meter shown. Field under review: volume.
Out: 87021.41 (ft³)
